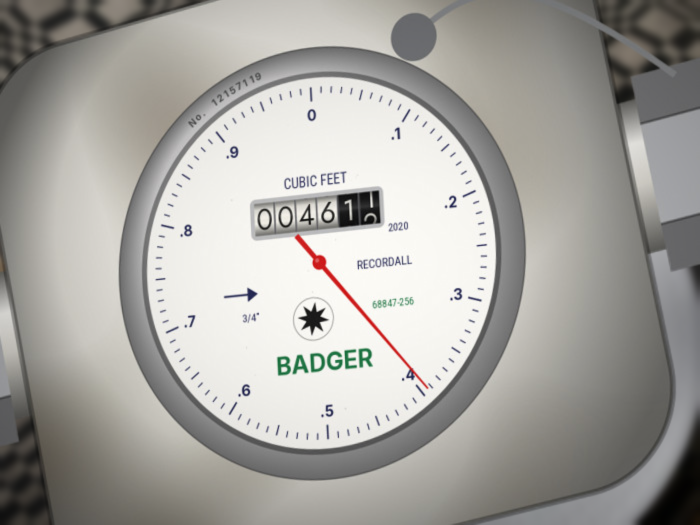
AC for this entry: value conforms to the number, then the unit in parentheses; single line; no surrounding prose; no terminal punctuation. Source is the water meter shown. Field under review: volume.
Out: 4611.39 (ft³)
